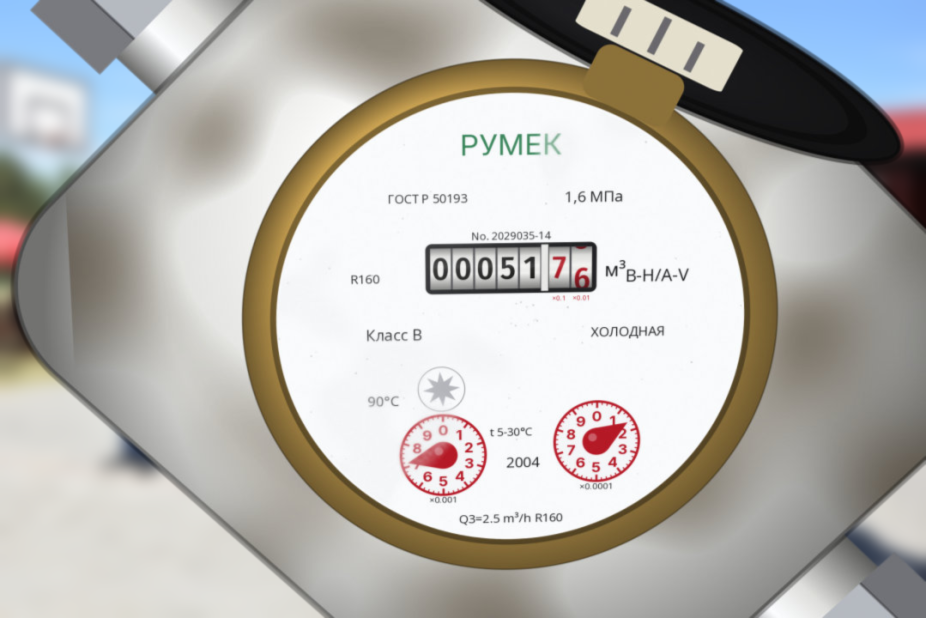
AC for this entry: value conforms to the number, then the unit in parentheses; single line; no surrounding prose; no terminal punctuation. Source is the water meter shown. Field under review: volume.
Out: 51.7571 (m³)
